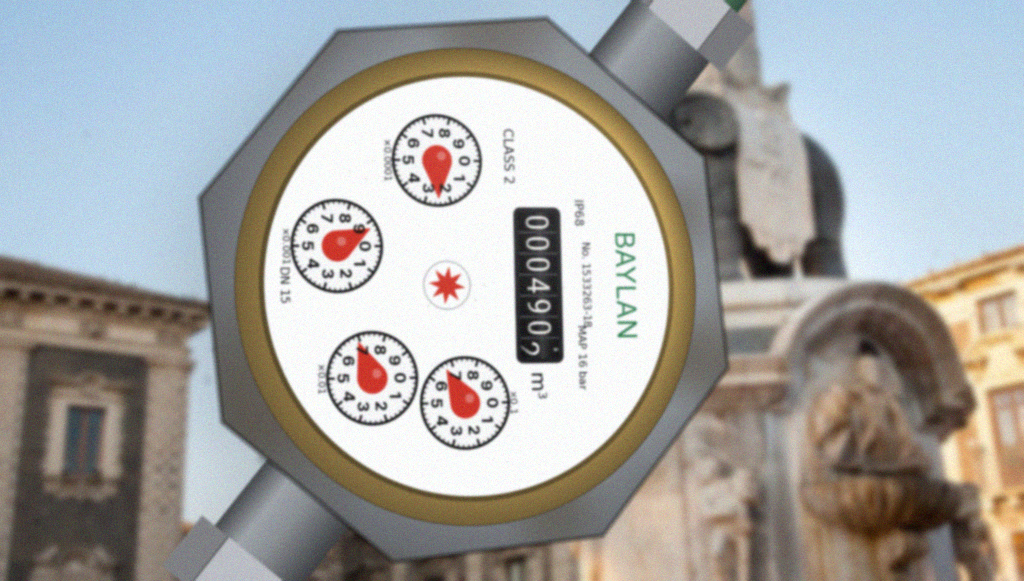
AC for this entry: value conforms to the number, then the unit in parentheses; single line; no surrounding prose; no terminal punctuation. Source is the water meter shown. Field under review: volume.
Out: 4901.6692 (m³)
